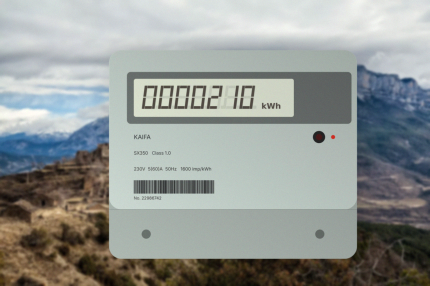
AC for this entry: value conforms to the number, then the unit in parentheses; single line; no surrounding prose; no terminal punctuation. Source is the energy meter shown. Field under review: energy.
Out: 210 (kWh)
